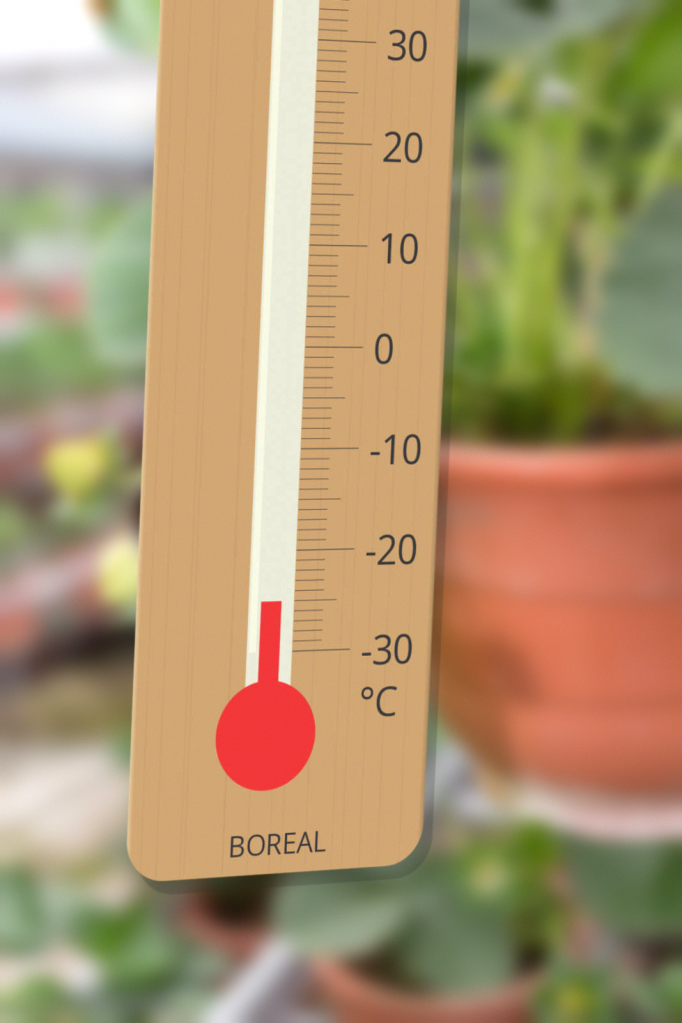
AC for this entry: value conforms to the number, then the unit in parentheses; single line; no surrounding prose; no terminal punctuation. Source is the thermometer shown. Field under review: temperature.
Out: -25 (°C)
